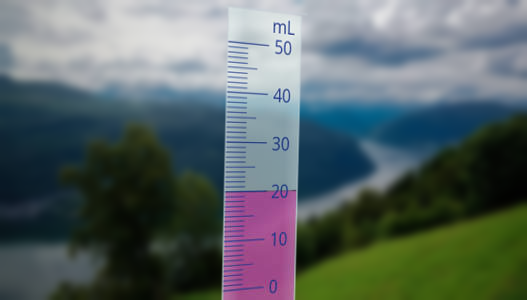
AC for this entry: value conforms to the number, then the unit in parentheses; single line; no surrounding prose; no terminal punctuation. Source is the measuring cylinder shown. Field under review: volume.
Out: 20 (mL)
